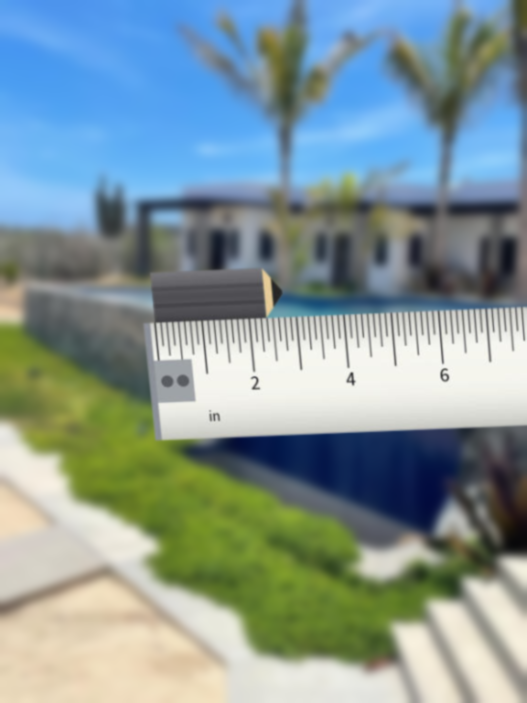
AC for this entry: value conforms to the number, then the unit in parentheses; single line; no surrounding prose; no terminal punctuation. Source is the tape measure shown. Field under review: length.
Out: 2.75 (in)
